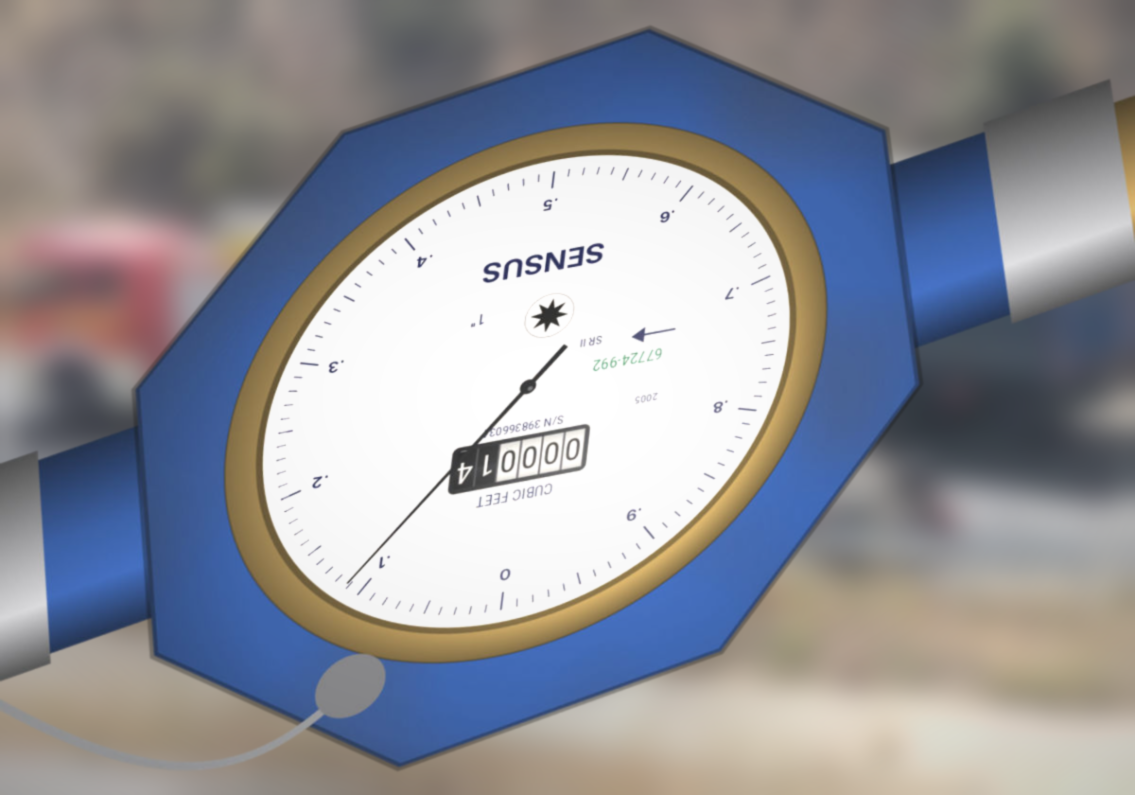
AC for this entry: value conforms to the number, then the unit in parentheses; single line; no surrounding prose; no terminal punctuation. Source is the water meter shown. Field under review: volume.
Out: 14.11 (ft³)
